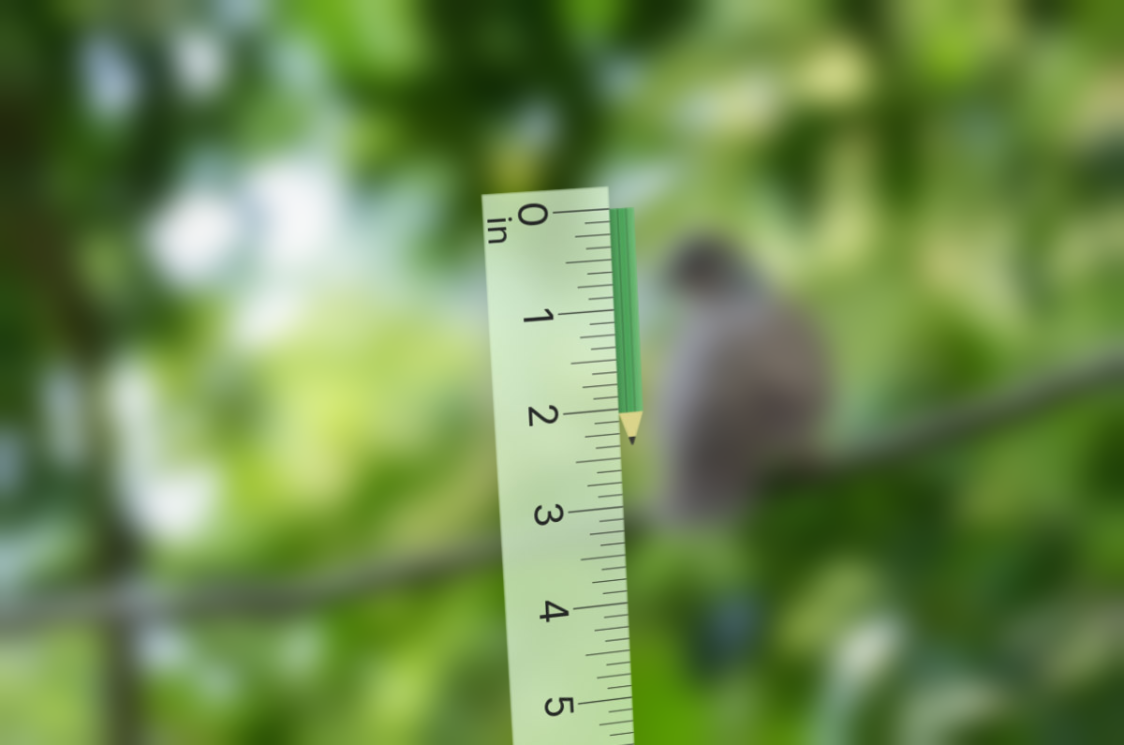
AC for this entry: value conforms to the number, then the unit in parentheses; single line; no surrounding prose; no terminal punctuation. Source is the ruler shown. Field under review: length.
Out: 2.375 (in)
